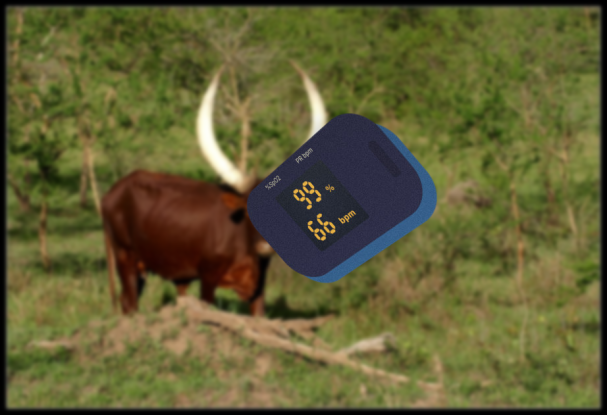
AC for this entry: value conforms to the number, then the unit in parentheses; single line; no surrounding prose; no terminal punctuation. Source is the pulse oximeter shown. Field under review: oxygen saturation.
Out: 99 (%)
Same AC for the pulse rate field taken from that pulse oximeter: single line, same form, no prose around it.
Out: 66 (bpm)
